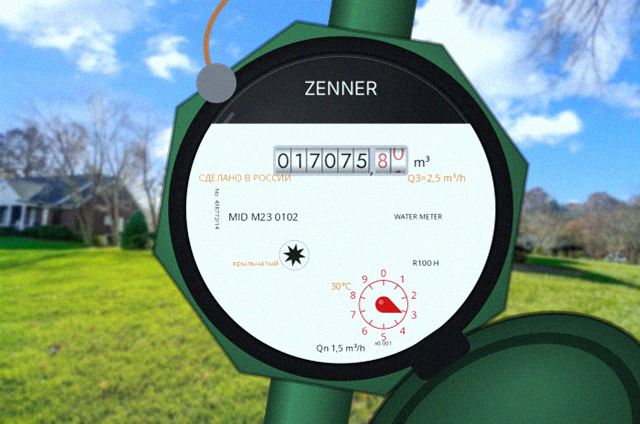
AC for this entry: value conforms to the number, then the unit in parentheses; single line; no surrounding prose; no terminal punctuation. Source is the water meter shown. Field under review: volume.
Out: 17075.803 (m³)
